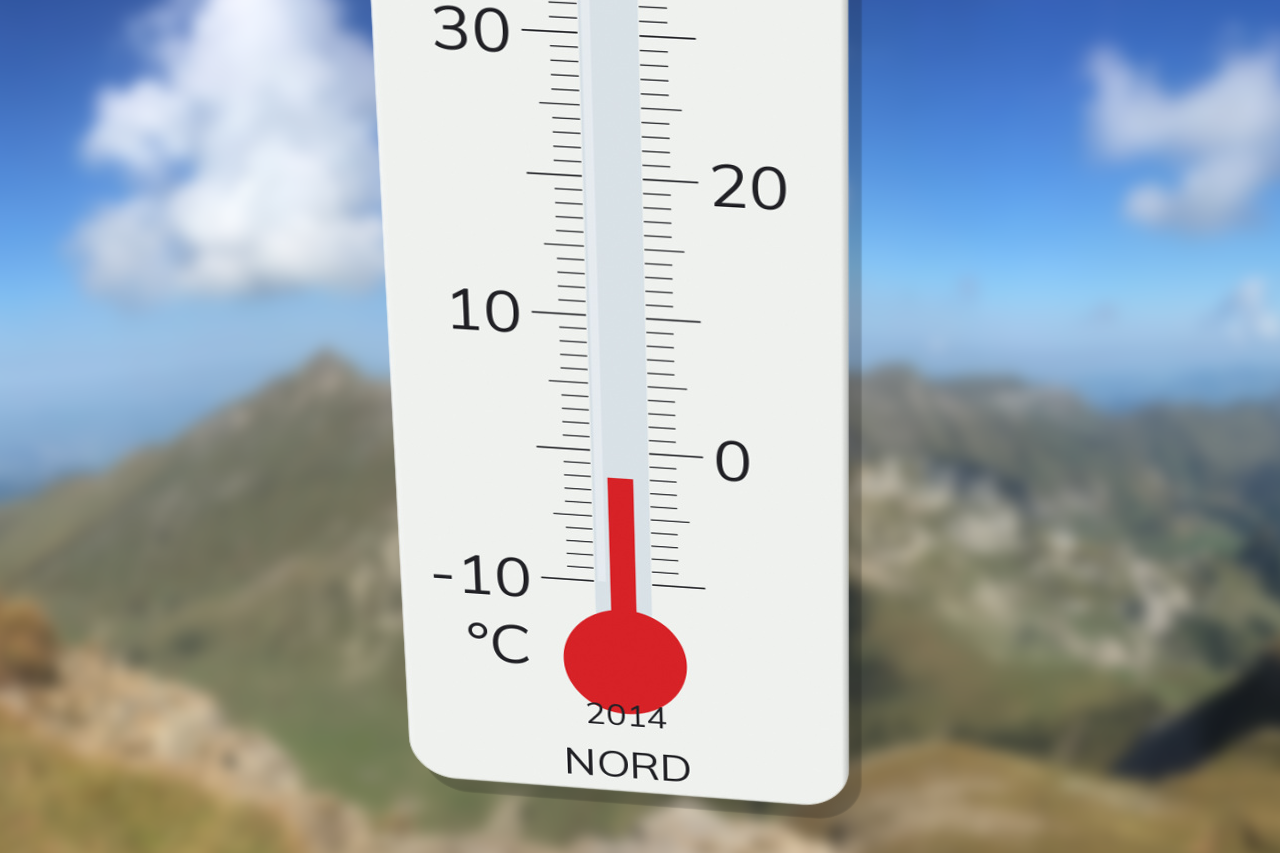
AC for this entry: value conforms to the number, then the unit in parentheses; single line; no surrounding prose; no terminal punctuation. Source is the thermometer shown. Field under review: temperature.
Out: -2 (°C)
